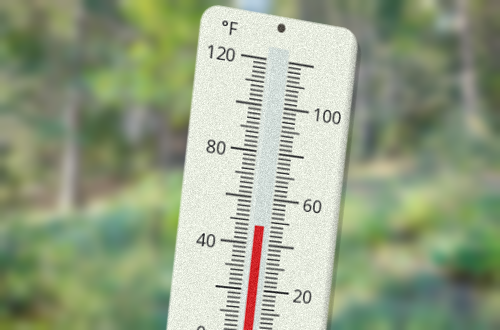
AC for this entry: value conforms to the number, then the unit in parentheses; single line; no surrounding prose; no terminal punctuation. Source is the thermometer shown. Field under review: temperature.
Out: 48 (°F)
